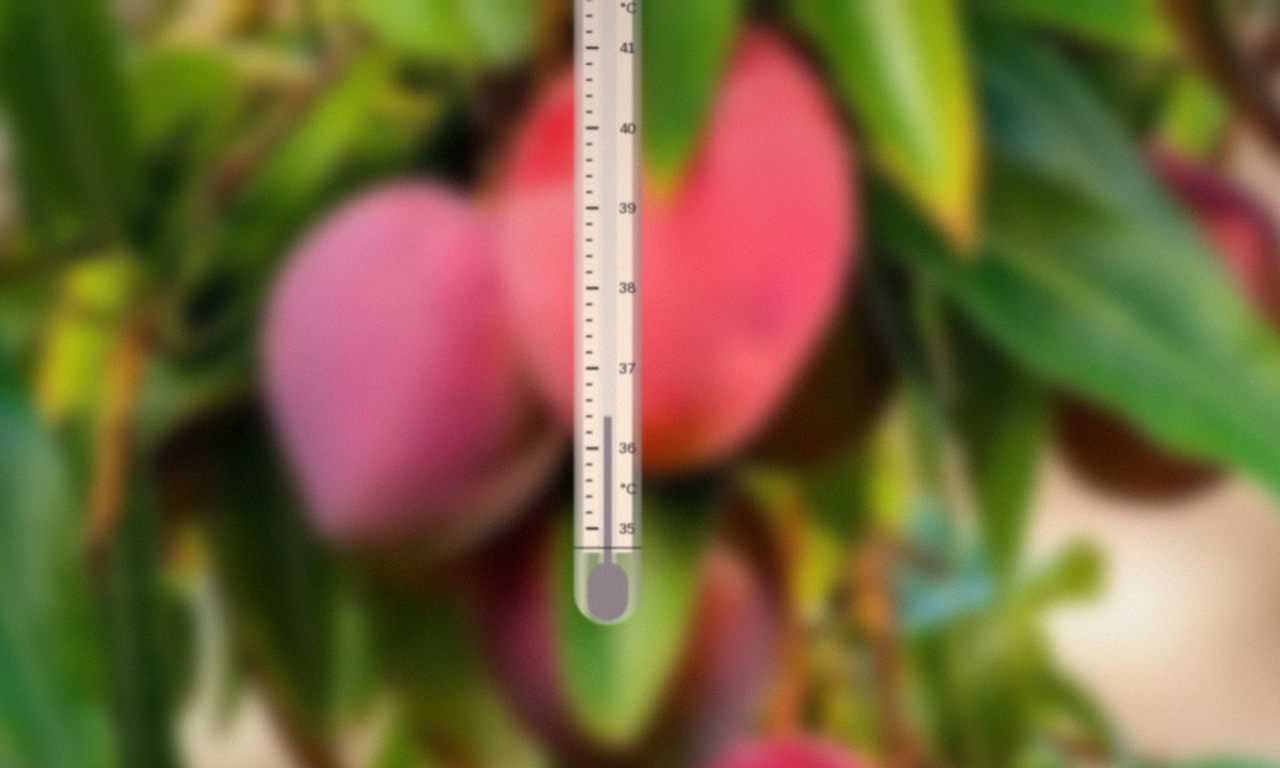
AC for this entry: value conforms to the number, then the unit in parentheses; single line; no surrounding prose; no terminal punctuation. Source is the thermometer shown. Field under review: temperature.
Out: 36.4 (°C)
